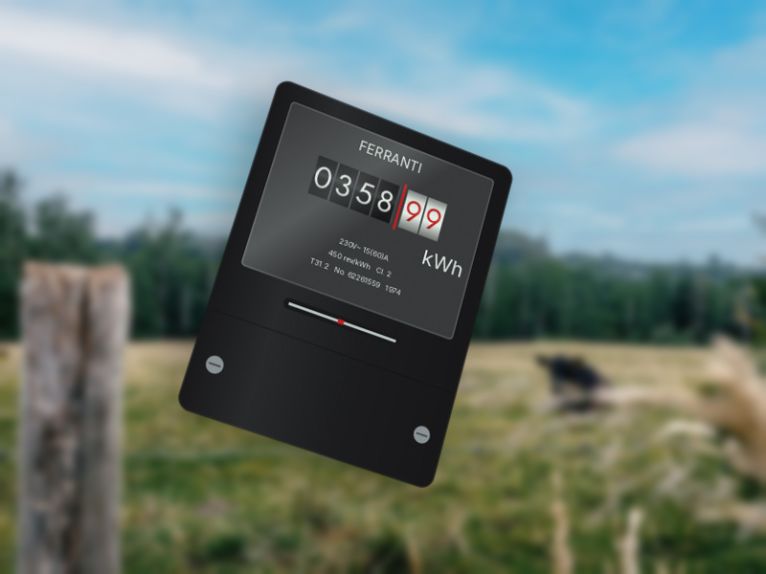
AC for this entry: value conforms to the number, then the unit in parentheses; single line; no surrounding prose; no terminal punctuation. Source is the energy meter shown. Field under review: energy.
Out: 358.99 (kWh)
